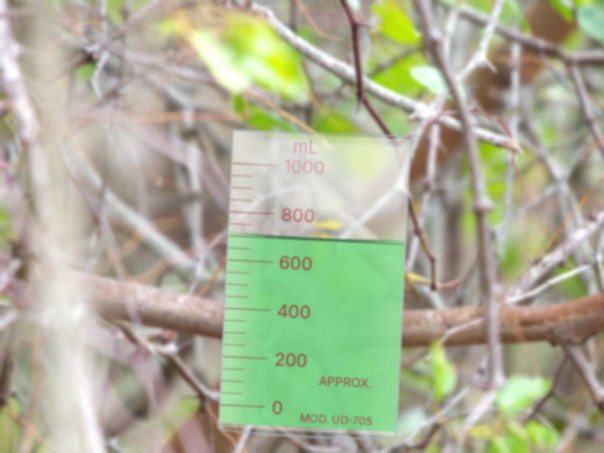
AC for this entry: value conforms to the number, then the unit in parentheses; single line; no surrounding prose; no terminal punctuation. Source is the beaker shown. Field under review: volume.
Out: 700 (mL)
